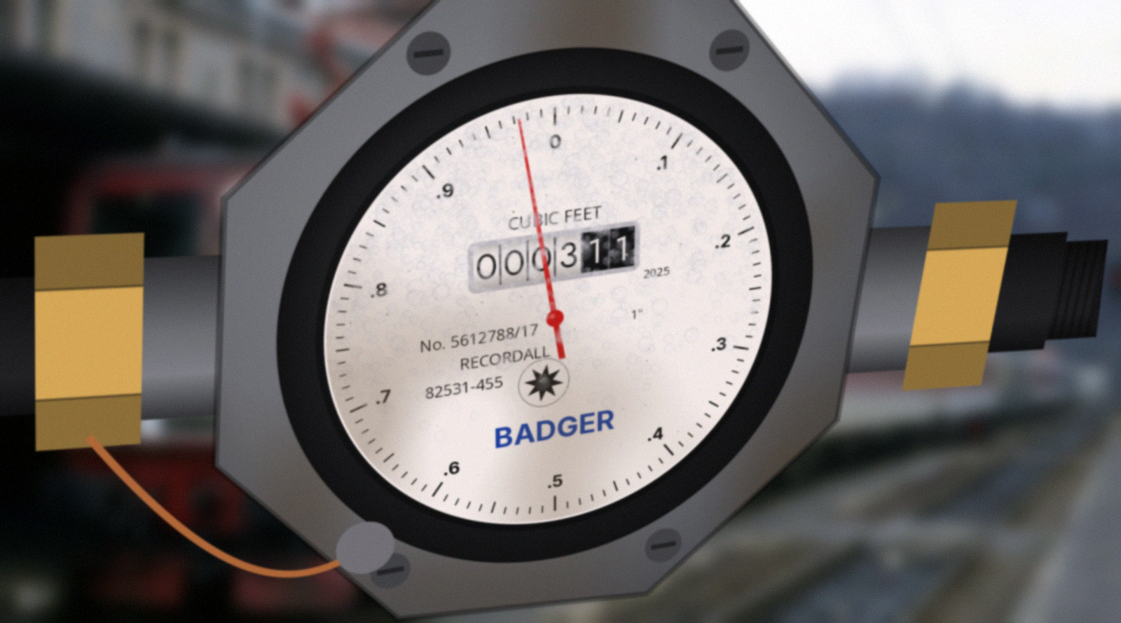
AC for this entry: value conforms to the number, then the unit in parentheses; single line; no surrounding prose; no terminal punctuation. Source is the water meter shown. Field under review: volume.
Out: 310.97 (ft³)
